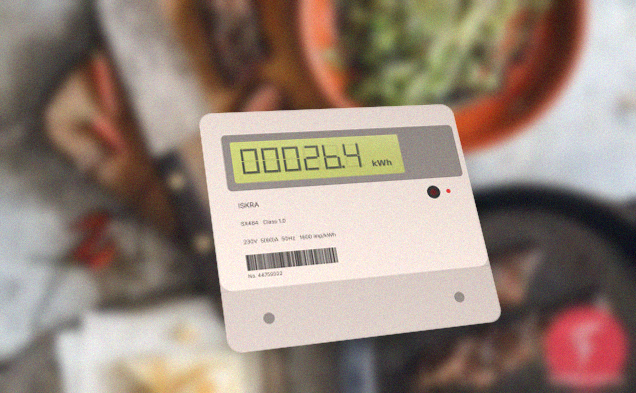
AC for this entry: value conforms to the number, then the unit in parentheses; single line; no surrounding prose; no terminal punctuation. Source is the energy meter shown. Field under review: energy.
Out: 26.4 (kWh)
